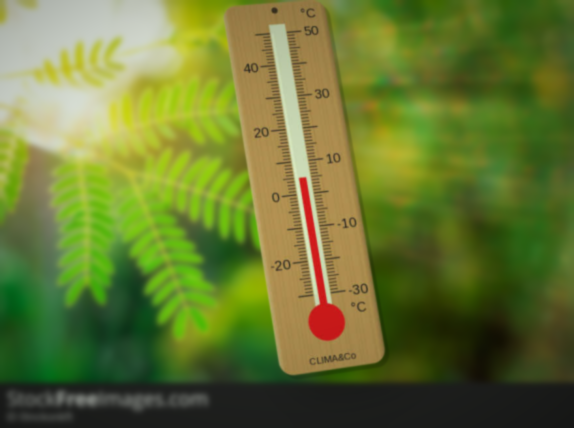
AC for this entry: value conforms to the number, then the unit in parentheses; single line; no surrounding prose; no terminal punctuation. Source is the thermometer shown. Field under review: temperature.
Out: 5 (°C)
